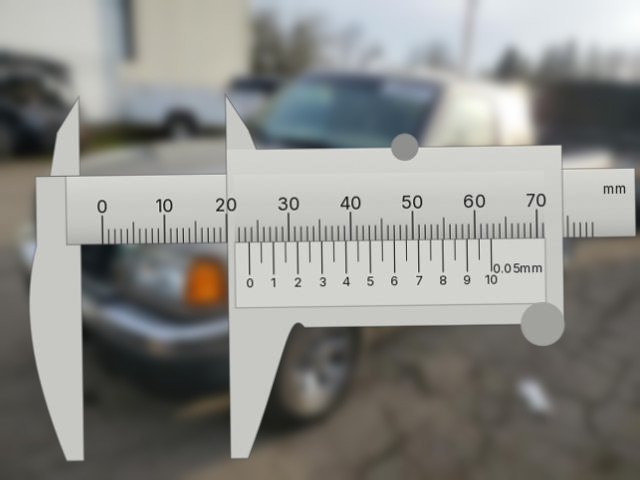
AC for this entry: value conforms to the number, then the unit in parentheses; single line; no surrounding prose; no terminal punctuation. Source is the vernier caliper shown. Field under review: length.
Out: 23.6 (mm)
